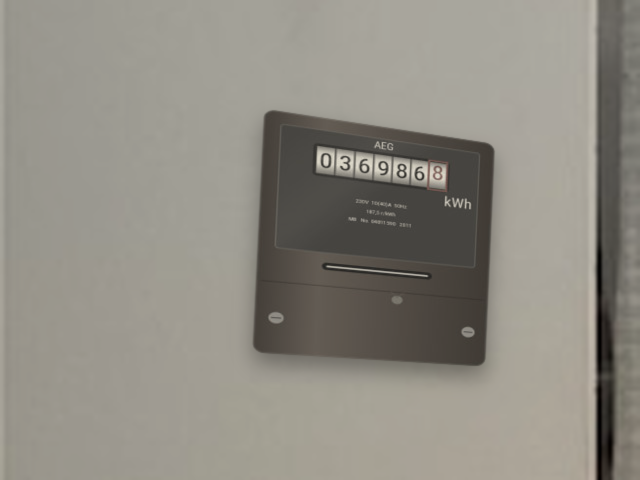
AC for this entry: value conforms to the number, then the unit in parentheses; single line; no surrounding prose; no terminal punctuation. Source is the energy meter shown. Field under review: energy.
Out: 36986.8 (kWh)
